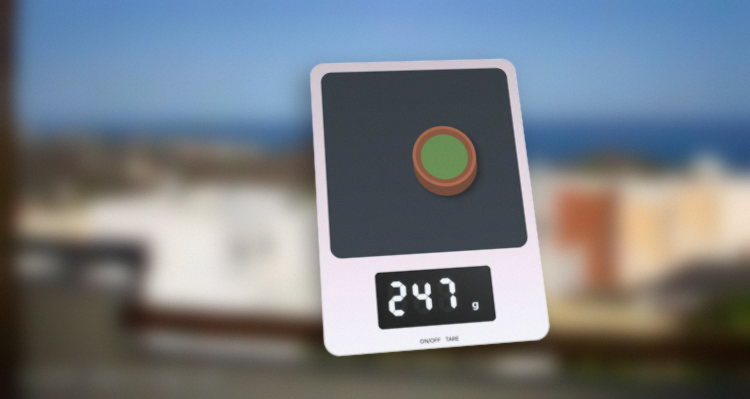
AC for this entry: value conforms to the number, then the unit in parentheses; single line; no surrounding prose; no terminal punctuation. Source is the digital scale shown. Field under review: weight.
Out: 247 (g)
